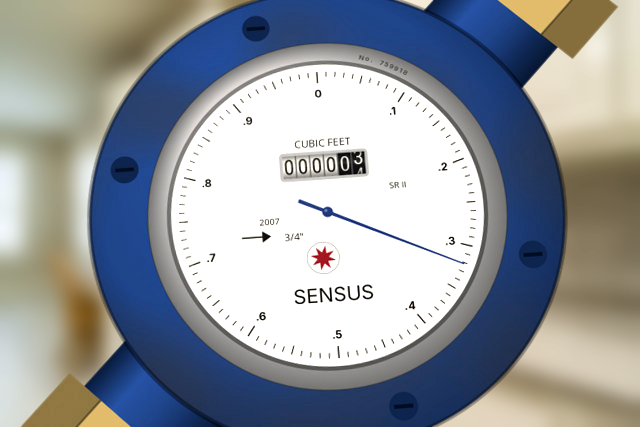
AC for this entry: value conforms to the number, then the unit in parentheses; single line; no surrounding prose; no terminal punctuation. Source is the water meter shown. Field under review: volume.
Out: 3.32 (ft³)
